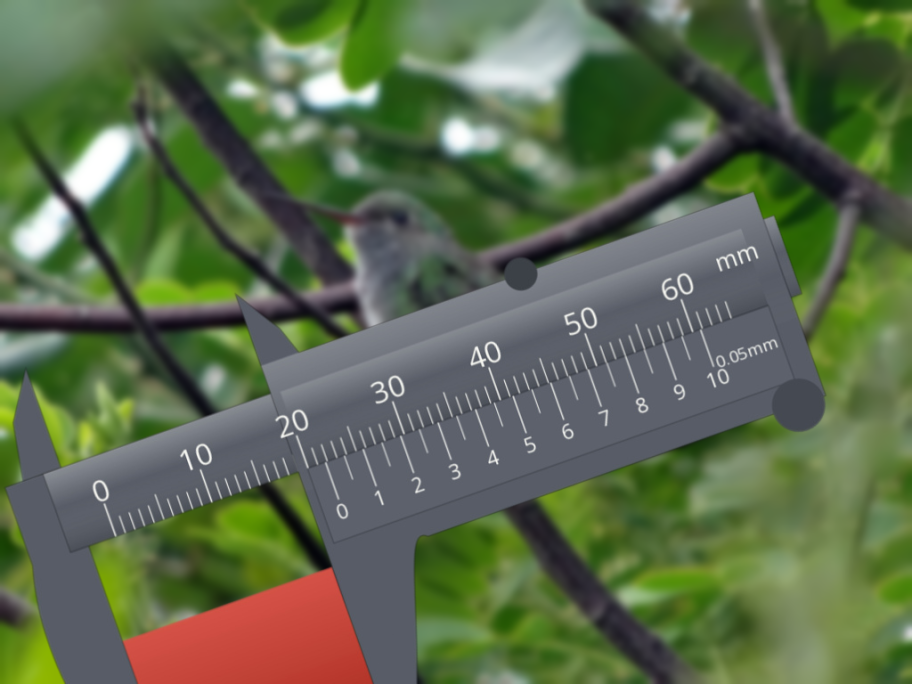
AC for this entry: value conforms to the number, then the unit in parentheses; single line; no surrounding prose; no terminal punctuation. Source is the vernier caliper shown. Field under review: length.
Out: 21.8 (mm)
